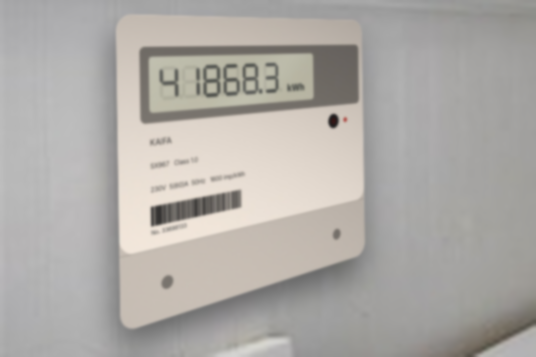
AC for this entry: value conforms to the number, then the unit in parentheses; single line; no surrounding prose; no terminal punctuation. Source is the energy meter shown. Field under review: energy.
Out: 41868.3 (kWh)
